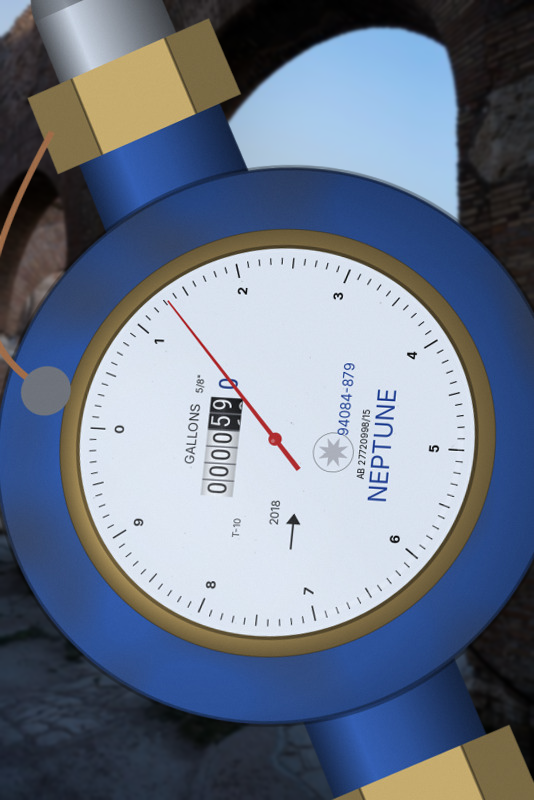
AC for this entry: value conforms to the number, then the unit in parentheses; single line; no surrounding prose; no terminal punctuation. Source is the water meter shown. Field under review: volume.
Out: 591.3 (gal)
